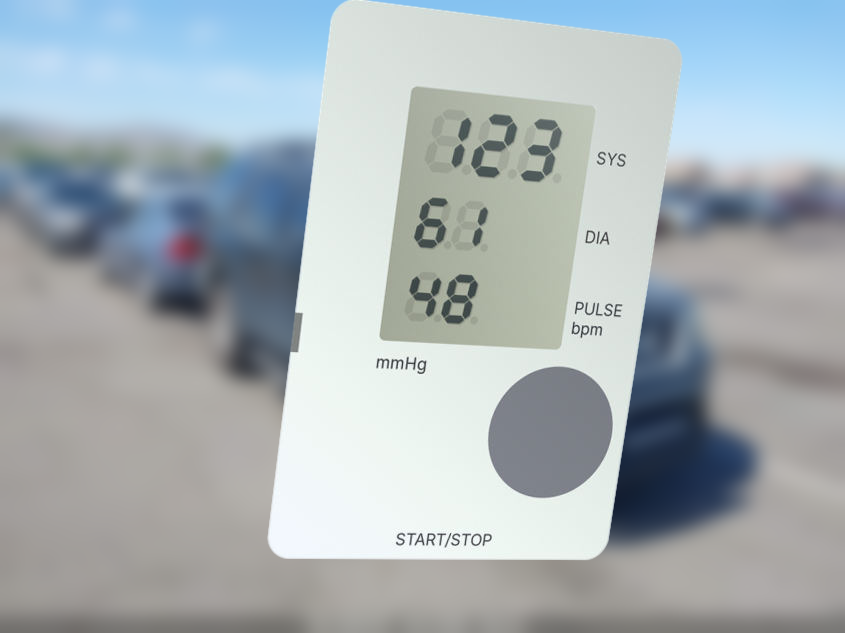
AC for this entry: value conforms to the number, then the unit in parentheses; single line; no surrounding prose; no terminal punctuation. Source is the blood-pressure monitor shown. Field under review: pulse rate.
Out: 48 (bpm)
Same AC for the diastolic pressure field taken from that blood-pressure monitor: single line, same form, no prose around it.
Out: 61 (mmHg)
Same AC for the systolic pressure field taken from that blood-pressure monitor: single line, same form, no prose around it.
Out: 123 (mmHg)
